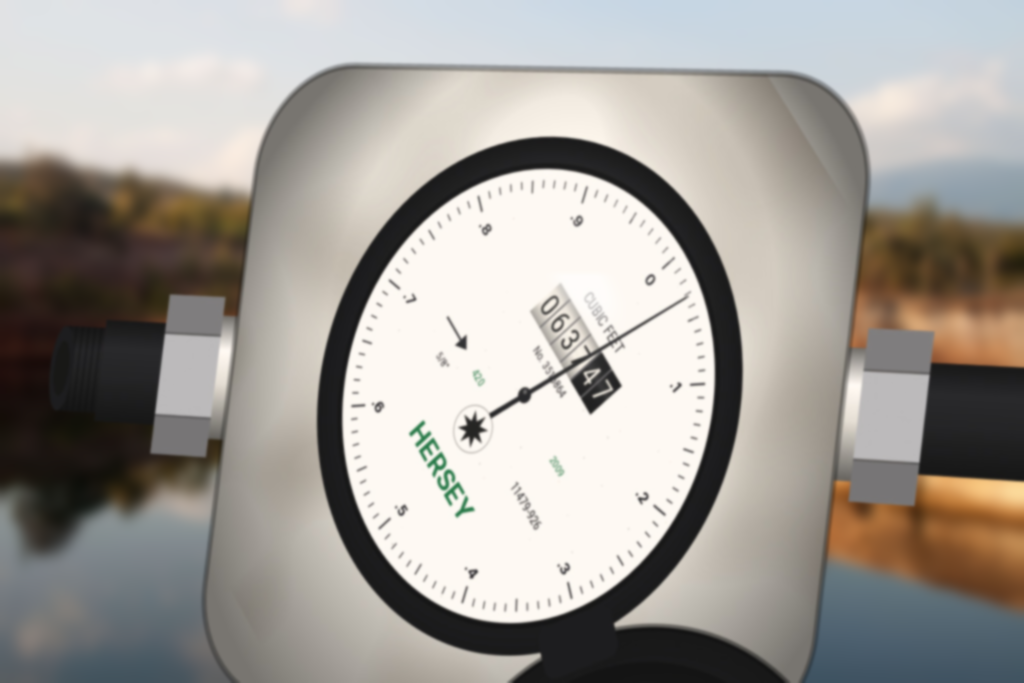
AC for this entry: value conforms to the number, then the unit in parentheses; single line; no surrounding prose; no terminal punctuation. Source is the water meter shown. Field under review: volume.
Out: 63747.03 (ft³)
